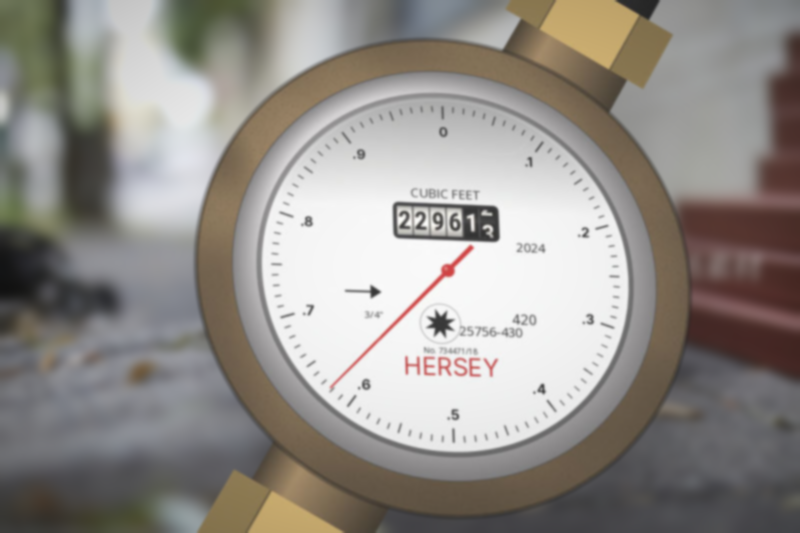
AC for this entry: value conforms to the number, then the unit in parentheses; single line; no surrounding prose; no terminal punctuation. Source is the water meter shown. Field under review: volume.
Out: 229612.62 (ft³)
